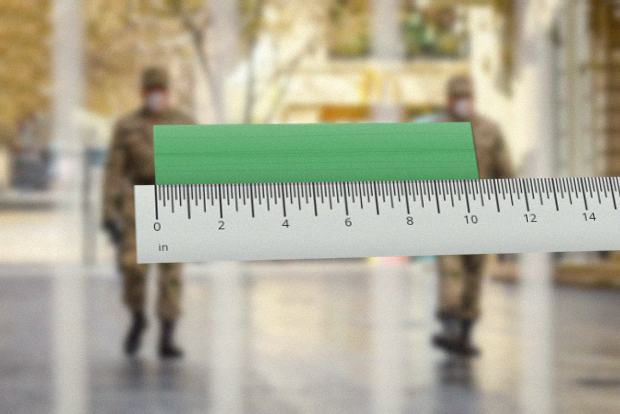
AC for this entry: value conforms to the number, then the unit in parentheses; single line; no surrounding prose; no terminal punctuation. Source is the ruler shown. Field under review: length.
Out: 10.5 (in)
